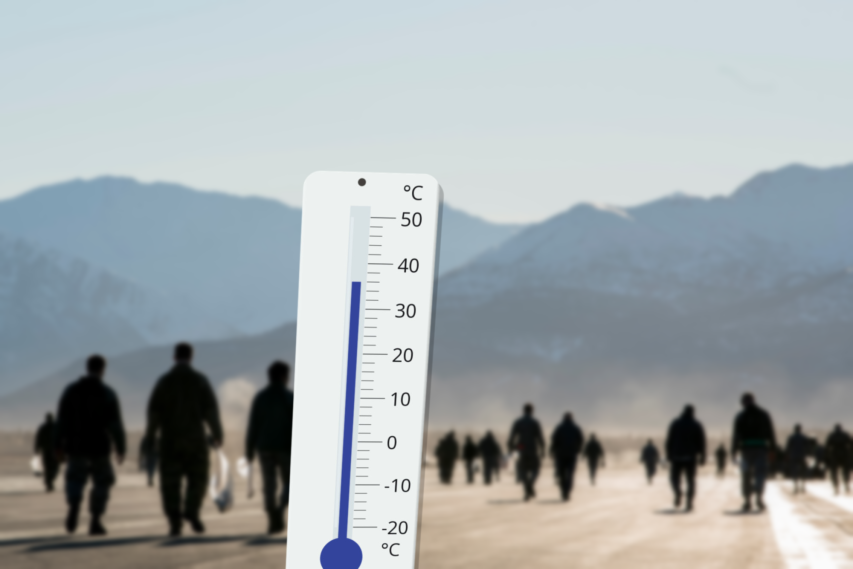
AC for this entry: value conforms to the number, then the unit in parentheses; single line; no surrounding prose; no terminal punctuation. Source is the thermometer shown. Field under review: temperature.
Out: 36 (°C)
